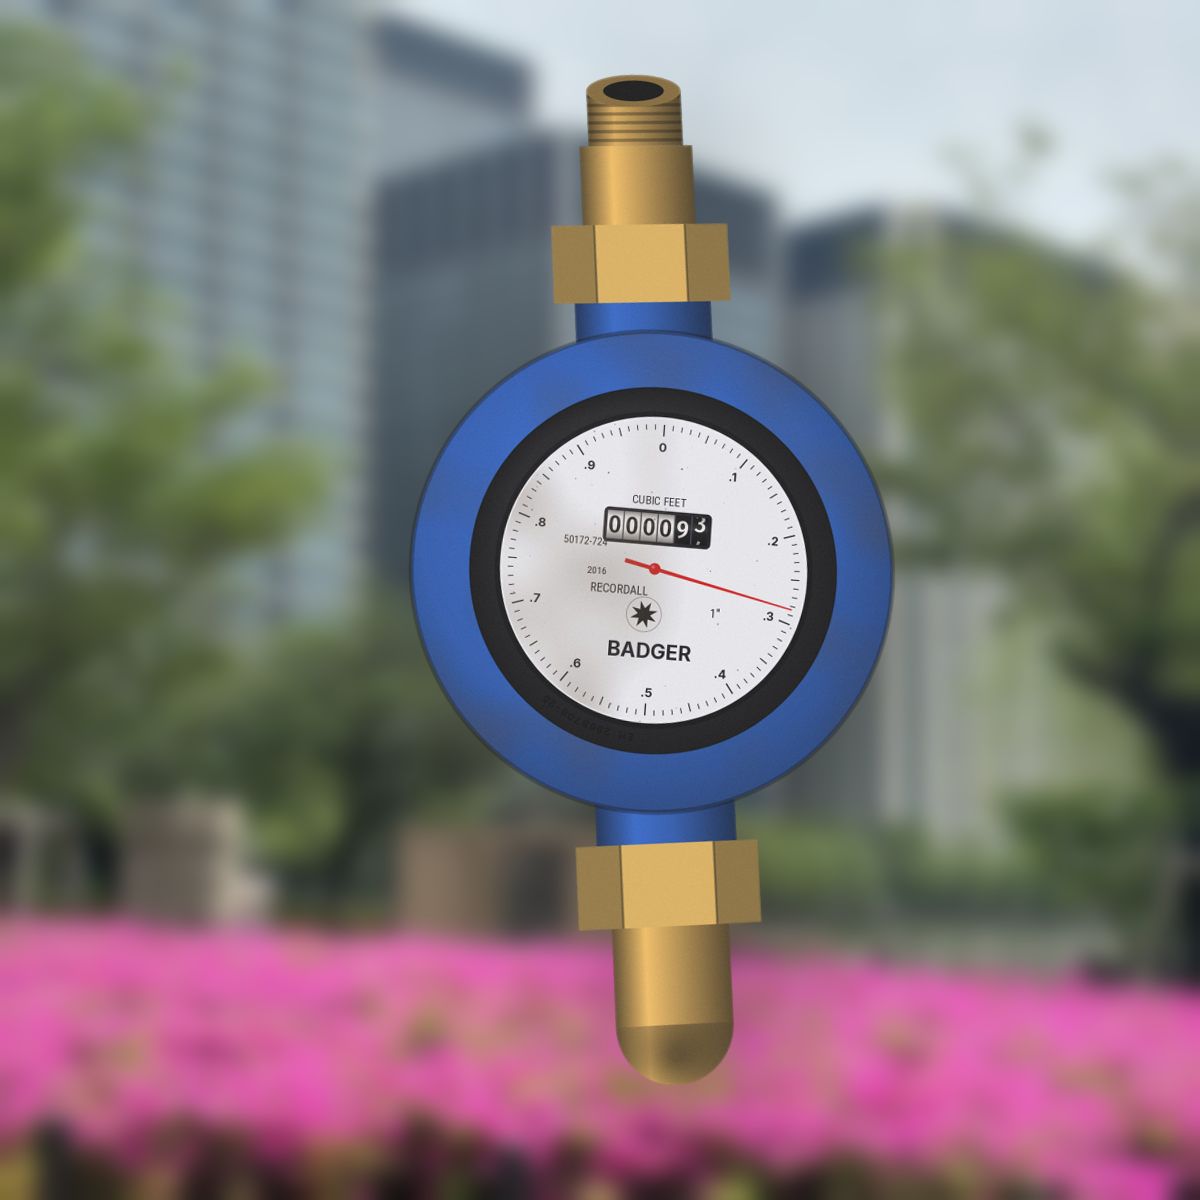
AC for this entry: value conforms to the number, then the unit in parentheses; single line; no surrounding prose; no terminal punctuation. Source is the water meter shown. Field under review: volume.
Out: 93.28 (ft³)
